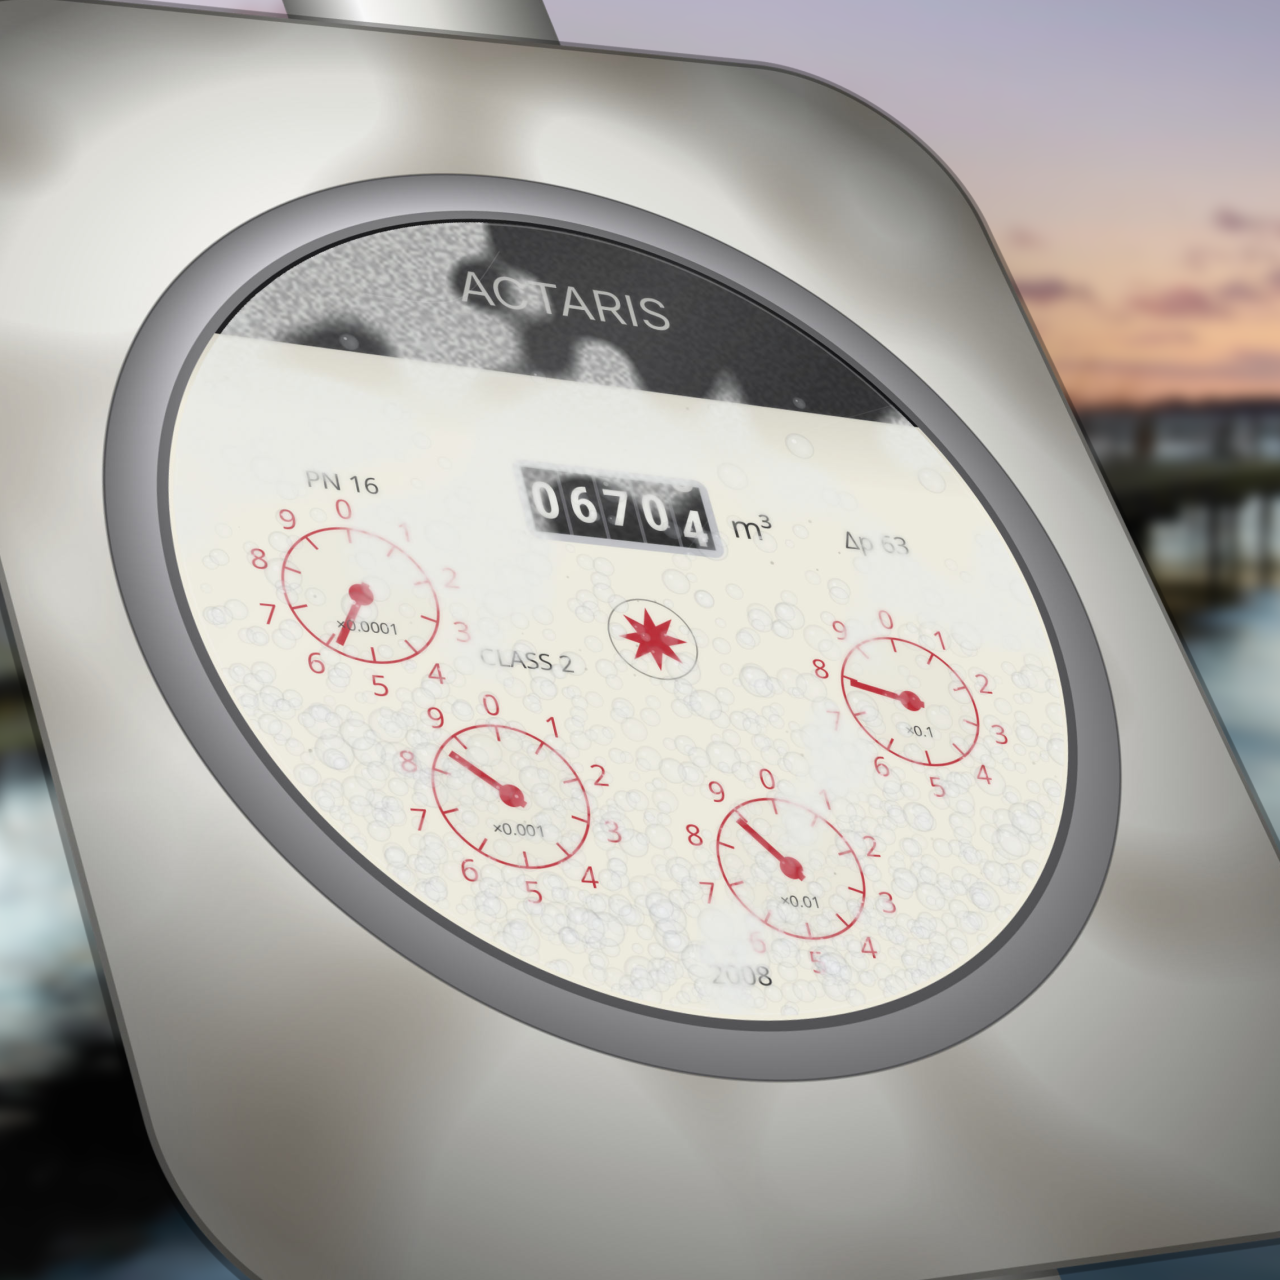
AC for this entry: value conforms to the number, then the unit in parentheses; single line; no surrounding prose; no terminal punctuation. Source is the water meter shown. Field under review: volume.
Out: 6703.7885 (m³)
